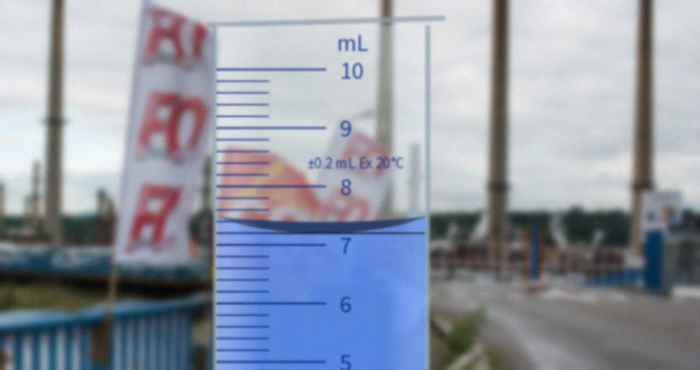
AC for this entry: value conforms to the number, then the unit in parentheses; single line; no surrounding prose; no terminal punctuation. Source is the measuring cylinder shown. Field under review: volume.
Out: 7.2 (mL)
